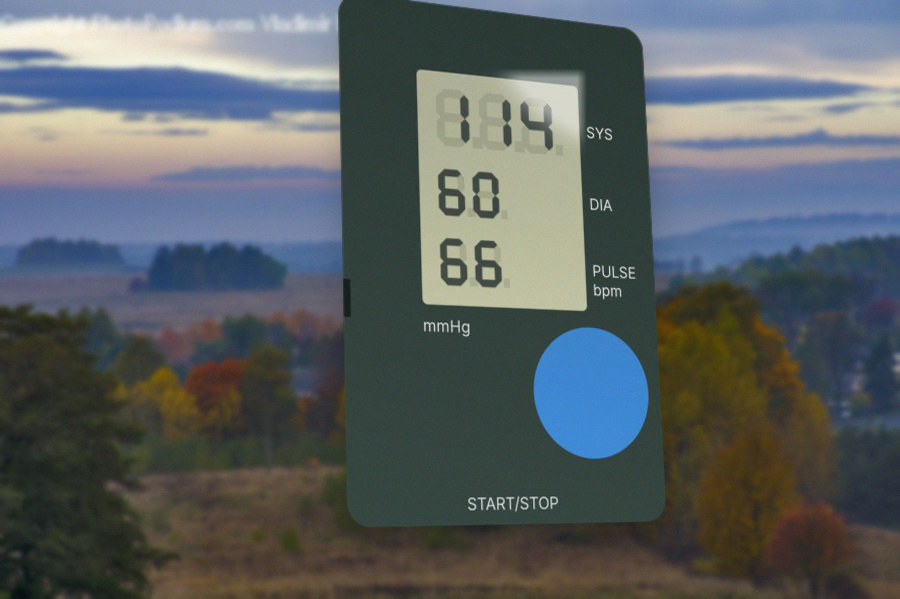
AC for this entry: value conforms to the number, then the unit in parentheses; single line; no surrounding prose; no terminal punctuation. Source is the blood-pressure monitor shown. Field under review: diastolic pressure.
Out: 60 (mmHg)
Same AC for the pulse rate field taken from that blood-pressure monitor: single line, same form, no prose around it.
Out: 66 (bpm)
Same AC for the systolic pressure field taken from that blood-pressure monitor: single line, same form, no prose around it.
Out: 114 (mmHg)
